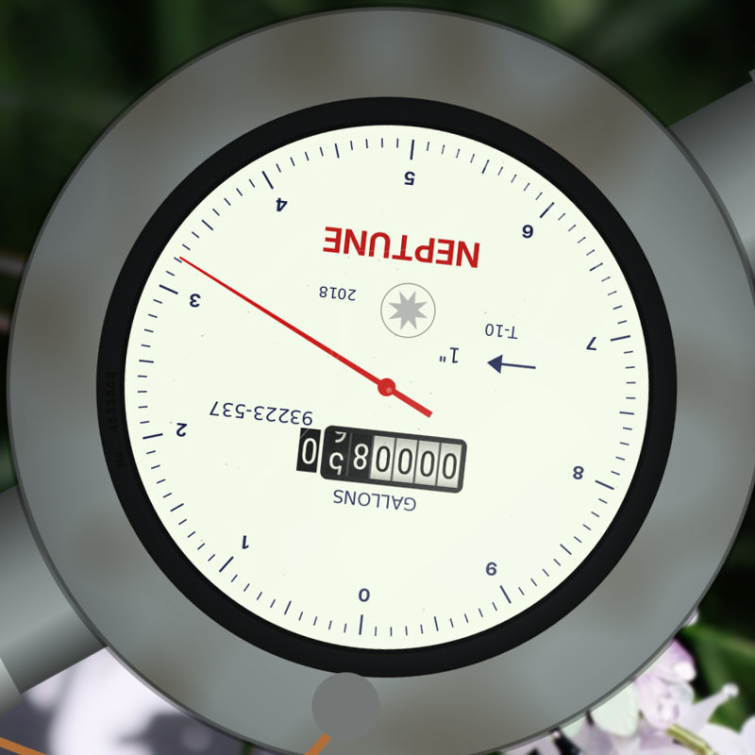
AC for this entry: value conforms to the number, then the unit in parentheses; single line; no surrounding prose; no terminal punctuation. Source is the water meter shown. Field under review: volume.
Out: 853.2 (gal)
